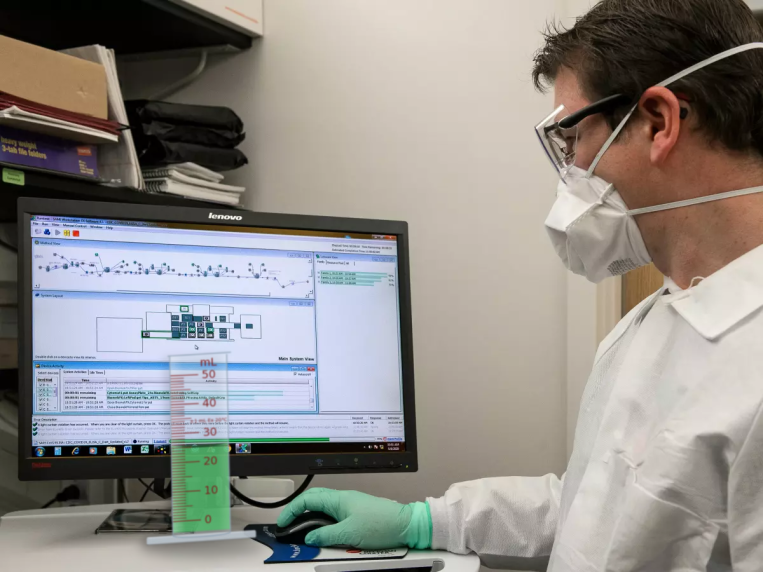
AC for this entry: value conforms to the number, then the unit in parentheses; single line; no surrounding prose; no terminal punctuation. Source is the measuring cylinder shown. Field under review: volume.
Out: 25 (mL)
